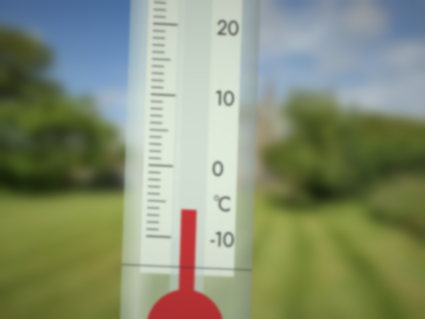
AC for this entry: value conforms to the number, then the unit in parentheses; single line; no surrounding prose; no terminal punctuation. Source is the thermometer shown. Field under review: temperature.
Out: -6 (°C)
